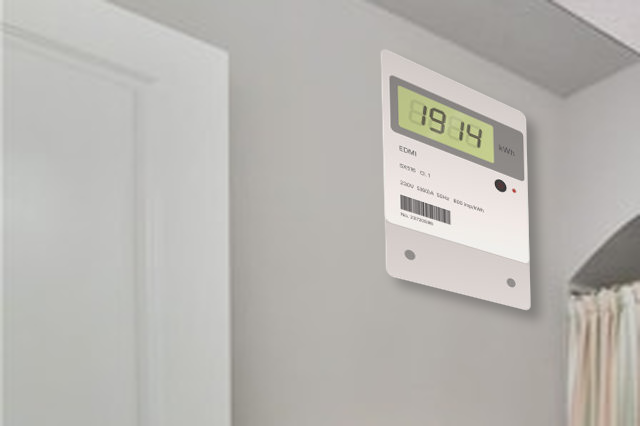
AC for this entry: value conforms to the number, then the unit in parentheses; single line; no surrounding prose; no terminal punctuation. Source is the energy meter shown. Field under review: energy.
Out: 1914 (kWh)
